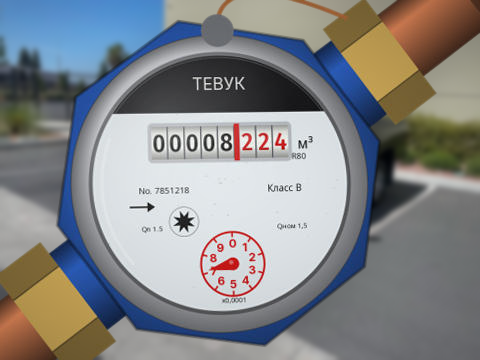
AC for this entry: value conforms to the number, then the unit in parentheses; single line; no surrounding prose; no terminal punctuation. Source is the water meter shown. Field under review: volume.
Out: 8.2247 (m³)
